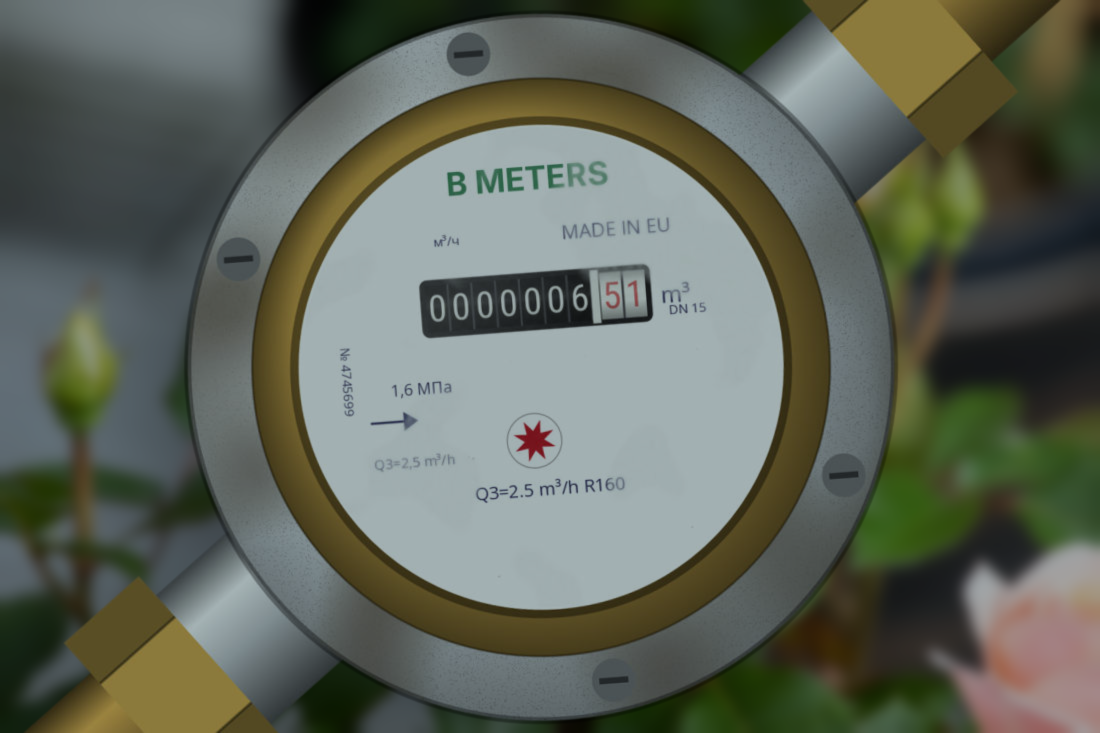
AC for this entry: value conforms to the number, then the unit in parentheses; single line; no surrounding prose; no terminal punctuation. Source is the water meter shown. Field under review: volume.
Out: 6.51 (m³)
